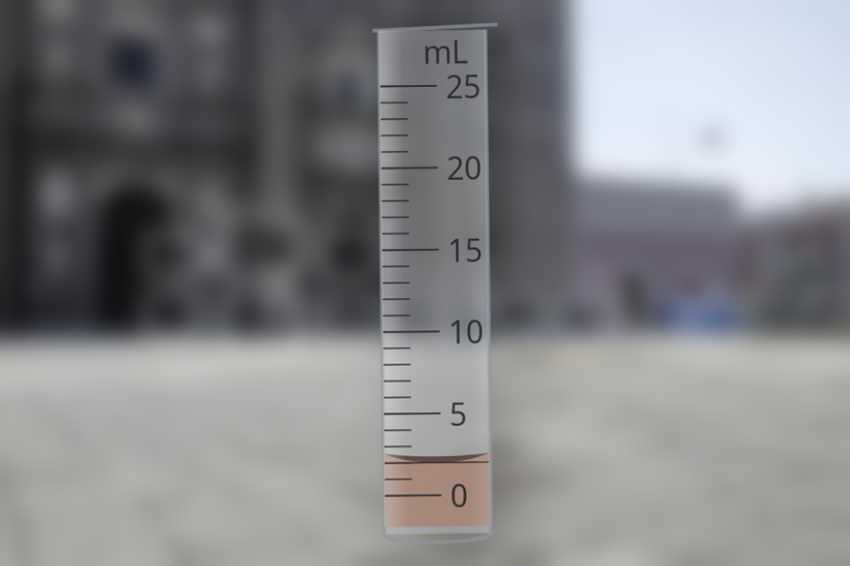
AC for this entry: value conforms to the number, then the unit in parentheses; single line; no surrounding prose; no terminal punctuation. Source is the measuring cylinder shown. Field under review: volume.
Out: 2 (mL)
